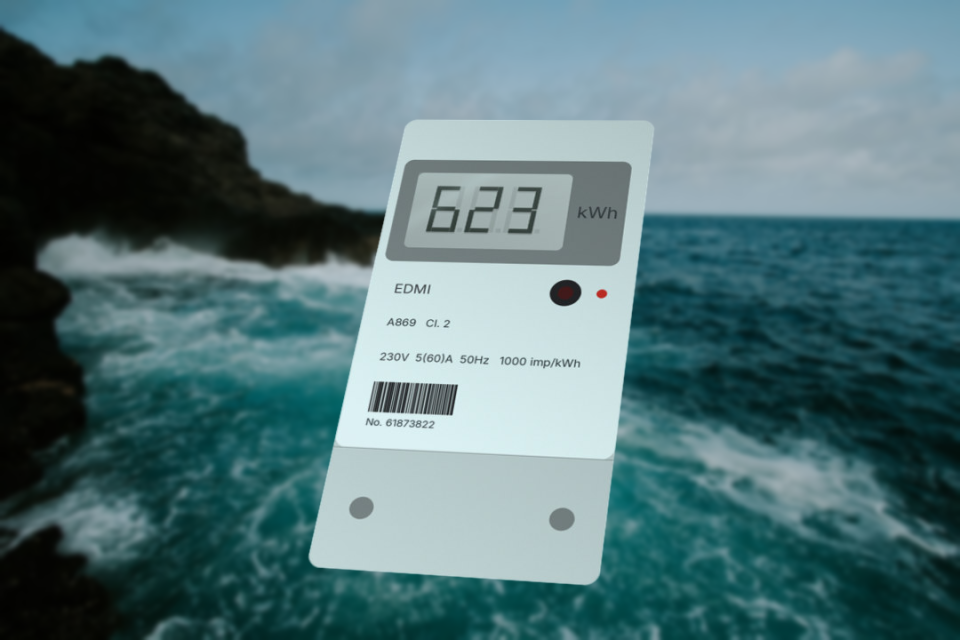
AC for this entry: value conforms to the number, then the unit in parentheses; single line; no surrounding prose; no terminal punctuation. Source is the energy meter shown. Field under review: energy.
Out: 623 (kWh)
